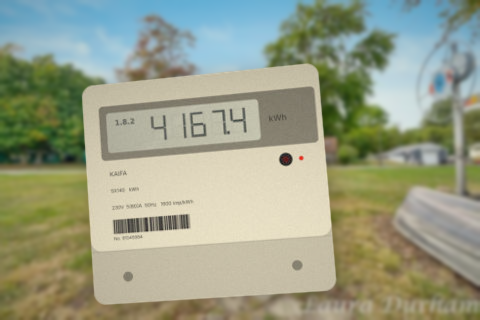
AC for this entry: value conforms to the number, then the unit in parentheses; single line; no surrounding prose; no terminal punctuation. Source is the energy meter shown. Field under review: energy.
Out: 4167.4 (kWh)
